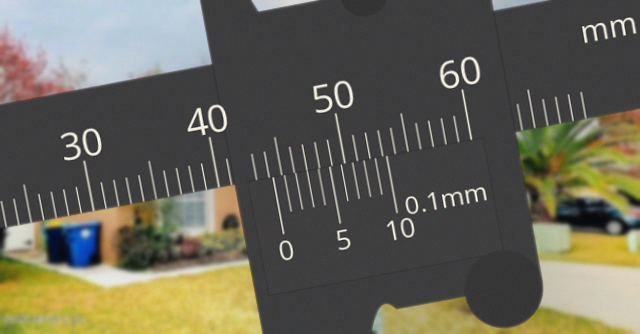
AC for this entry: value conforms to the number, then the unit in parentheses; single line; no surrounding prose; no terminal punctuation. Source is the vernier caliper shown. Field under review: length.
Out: 44.3 (mm)
